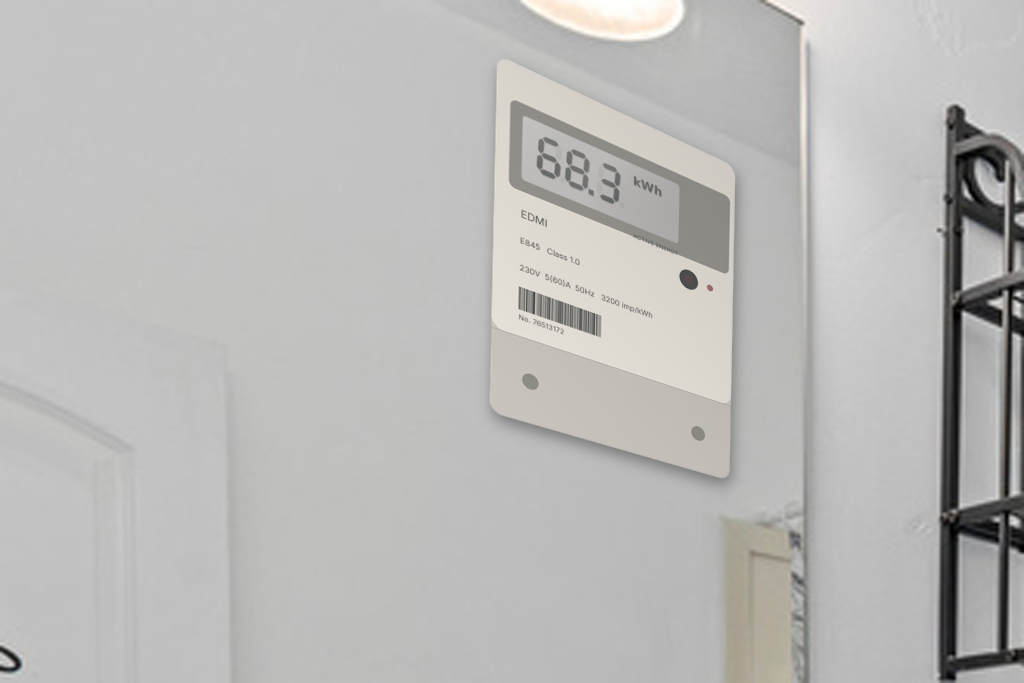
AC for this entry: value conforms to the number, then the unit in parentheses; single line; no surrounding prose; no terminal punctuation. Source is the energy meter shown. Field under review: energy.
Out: 68.3 (kWh)
